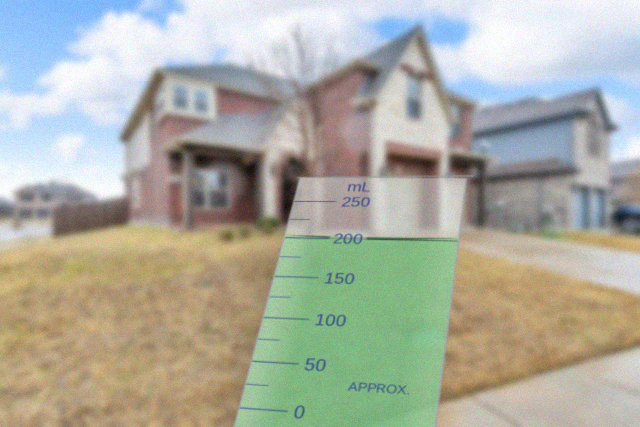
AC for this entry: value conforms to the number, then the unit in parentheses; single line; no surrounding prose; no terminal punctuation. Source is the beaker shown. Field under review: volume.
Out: 200 (mL)
